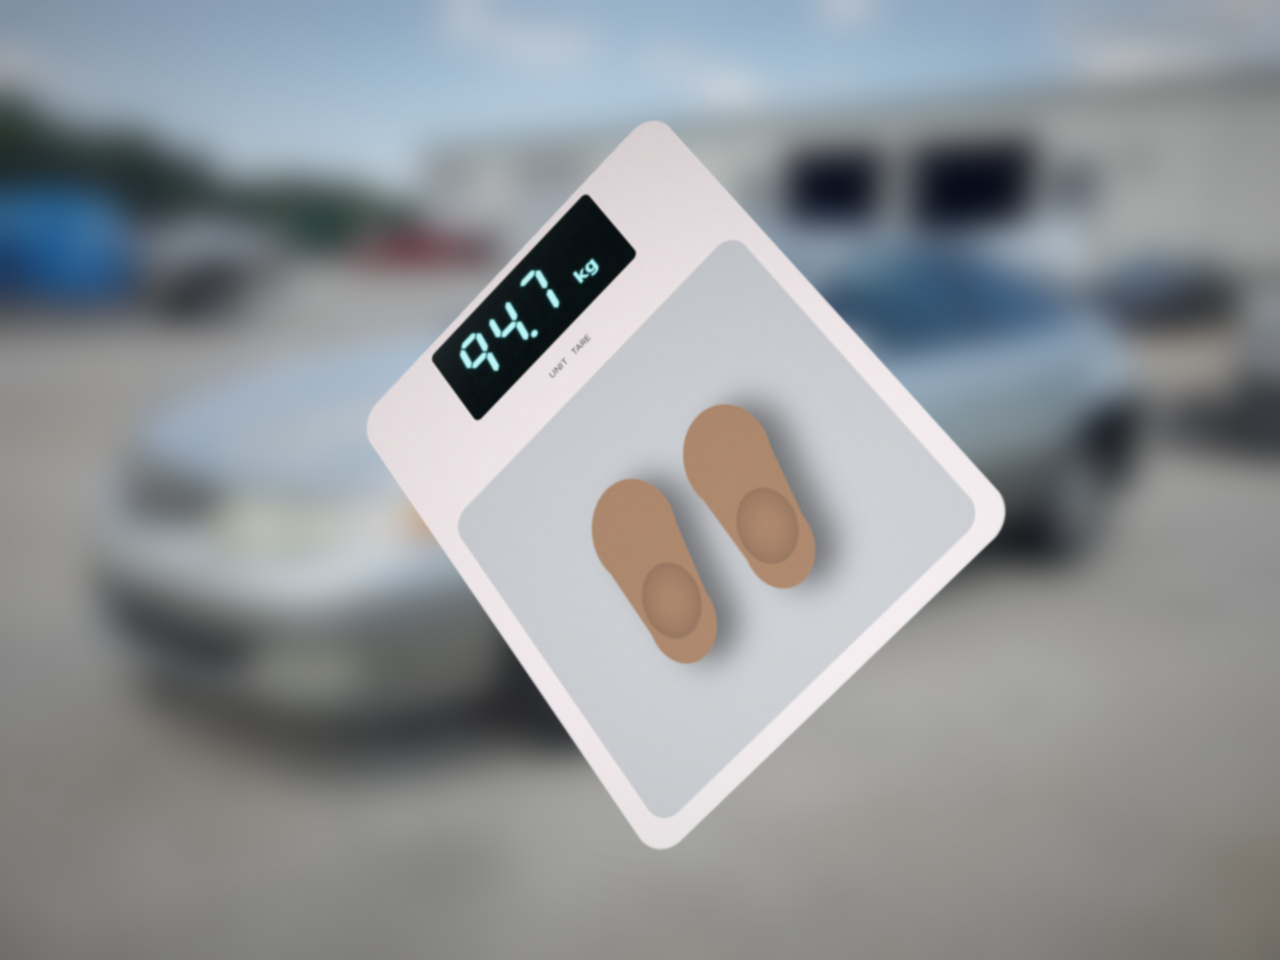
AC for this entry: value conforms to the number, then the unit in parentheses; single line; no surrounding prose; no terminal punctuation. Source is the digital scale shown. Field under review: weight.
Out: 94.7 (kg)
